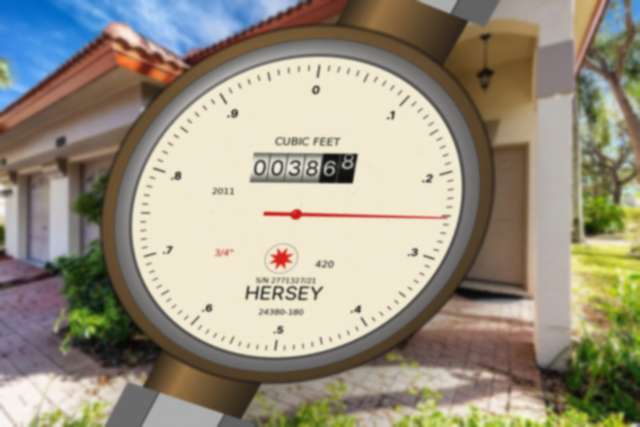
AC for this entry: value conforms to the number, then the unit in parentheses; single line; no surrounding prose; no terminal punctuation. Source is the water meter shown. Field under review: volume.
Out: 3868.25 (ft³)
